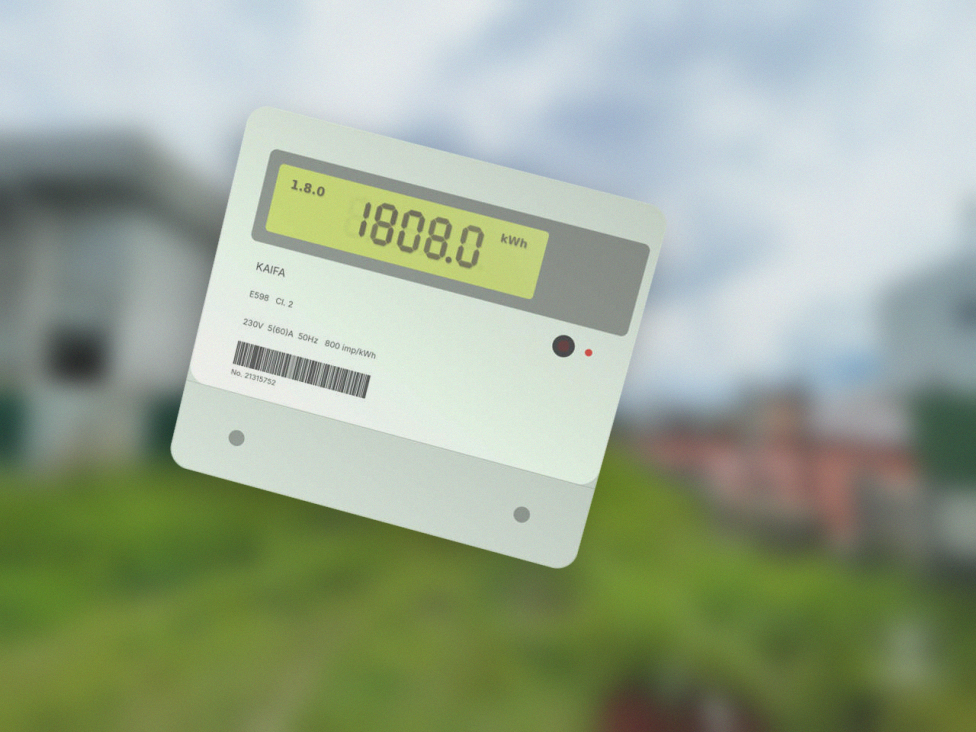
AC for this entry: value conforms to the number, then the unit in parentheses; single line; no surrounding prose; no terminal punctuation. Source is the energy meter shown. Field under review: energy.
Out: 1808.0 (kWh)
